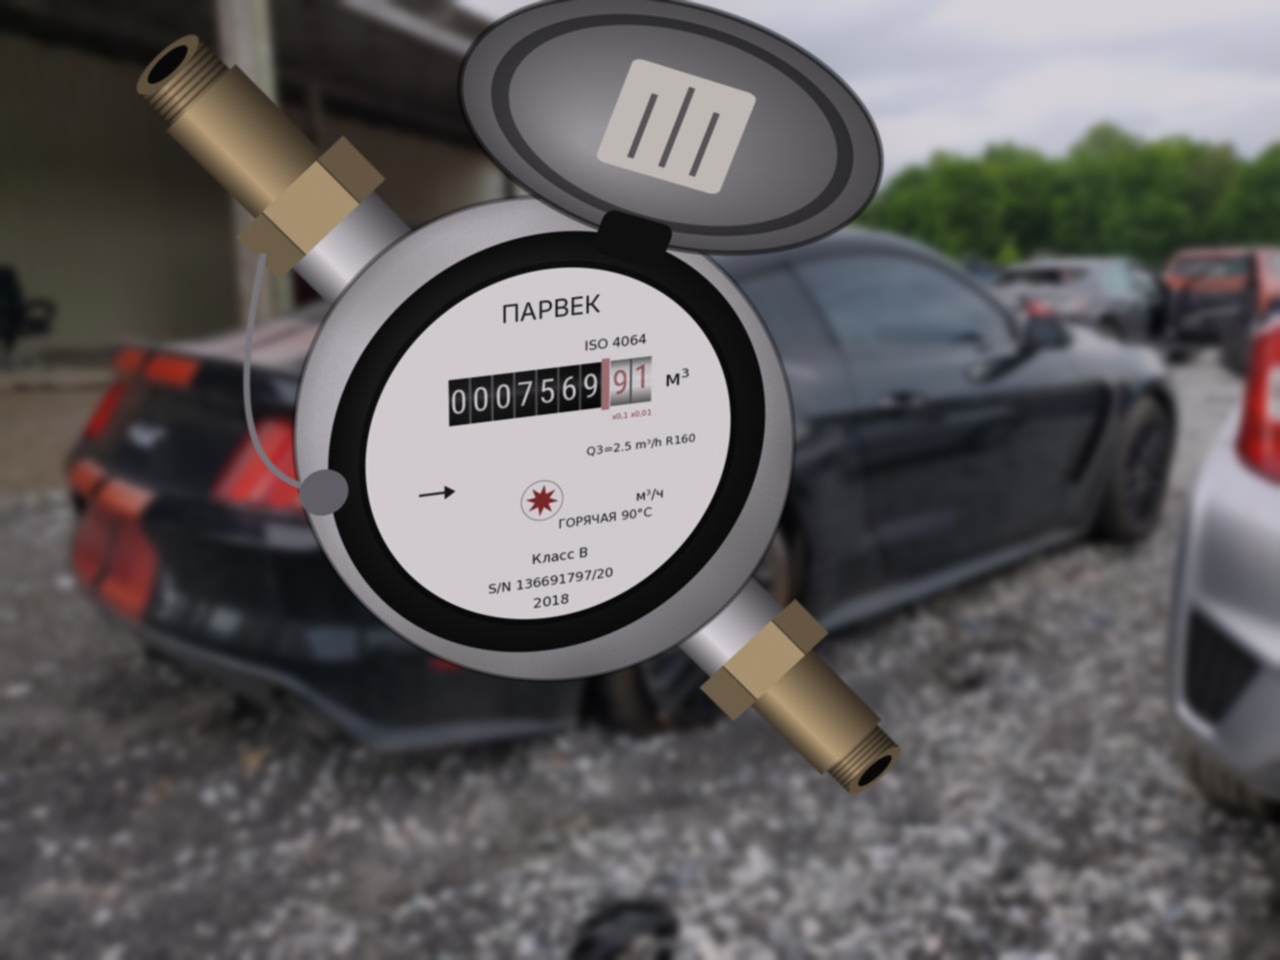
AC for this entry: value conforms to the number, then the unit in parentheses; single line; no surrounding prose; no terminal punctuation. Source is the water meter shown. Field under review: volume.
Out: 7569.91 (m³)
